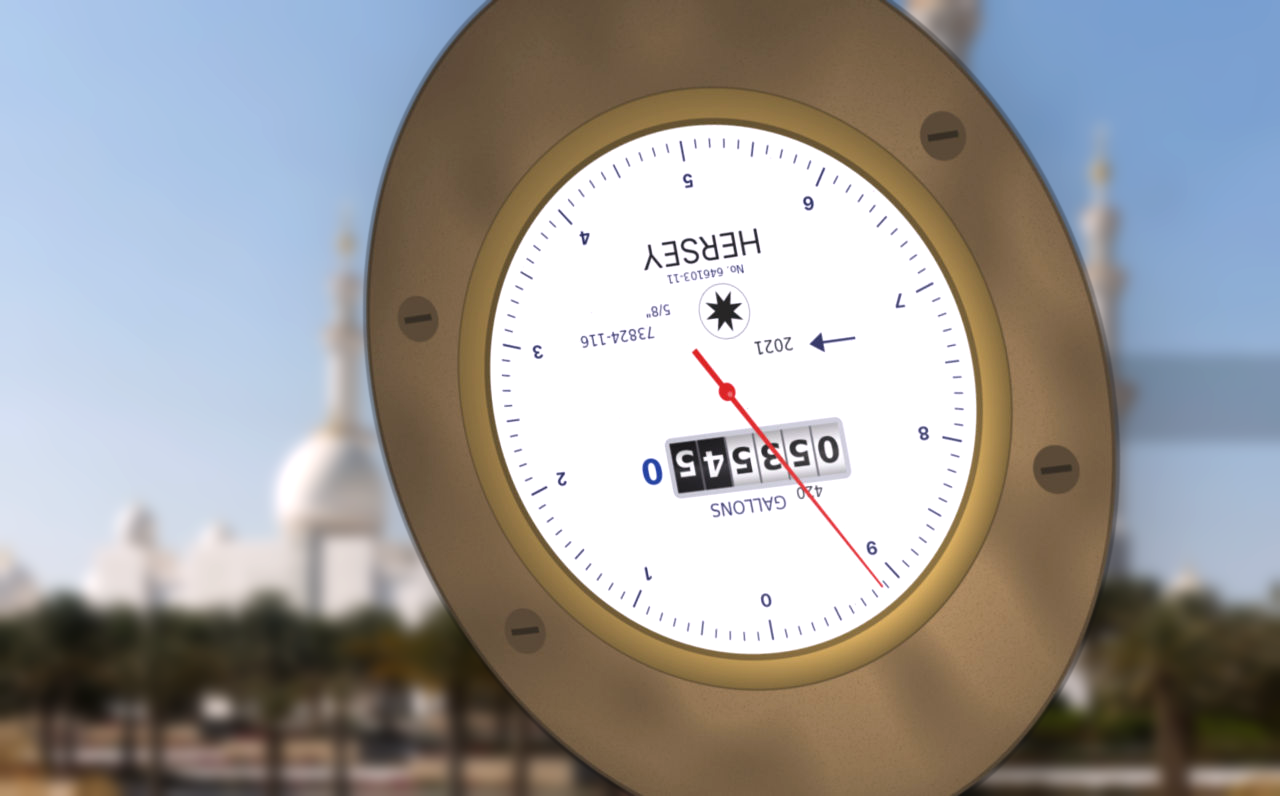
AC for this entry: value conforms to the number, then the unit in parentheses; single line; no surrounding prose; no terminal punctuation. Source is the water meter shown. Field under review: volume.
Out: 535449.1 (gal)
